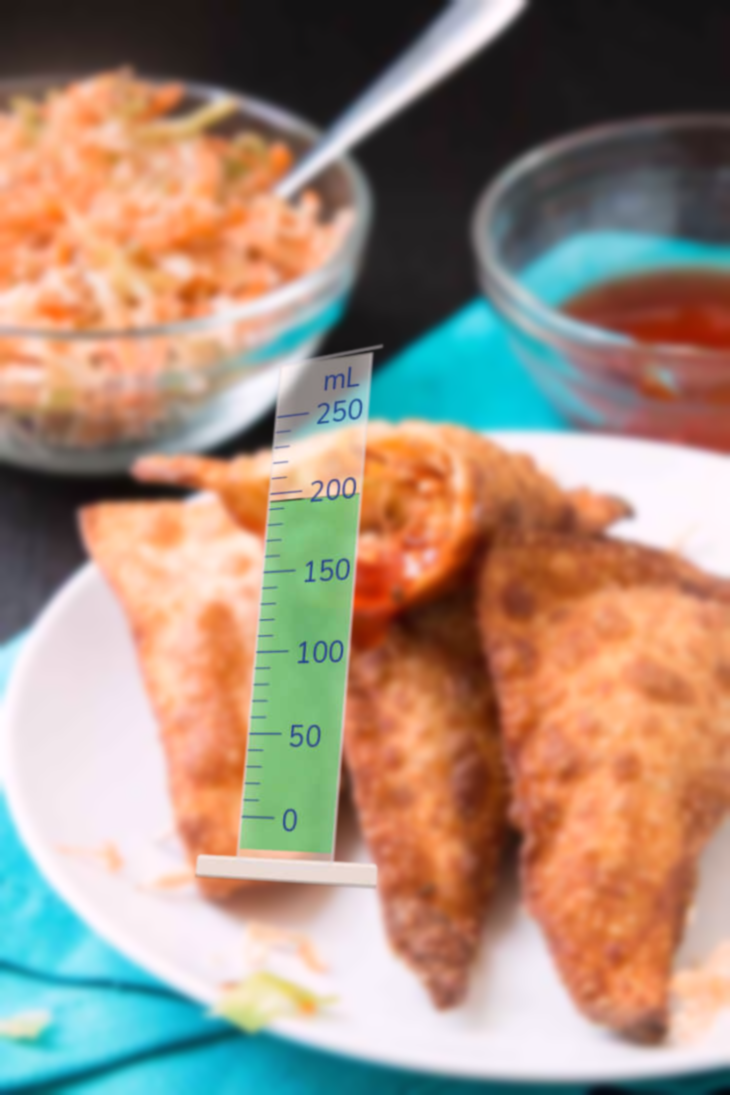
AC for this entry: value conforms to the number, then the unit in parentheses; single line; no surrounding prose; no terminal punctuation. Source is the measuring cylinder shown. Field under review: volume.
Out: 195 (mL)
